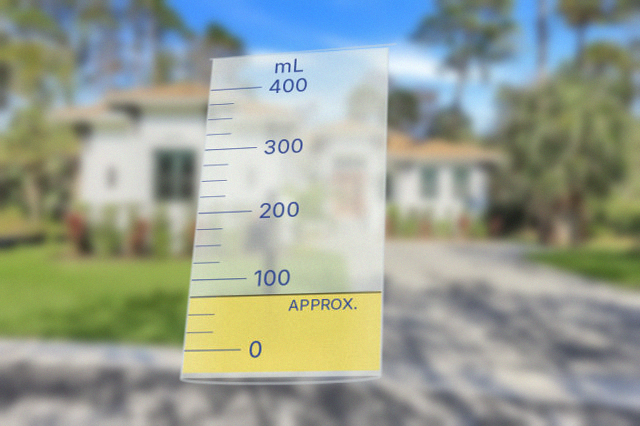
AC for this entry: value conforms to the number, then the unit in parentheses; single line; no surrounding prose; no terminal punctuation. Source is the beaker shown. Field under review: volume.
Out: 75 (mL)
